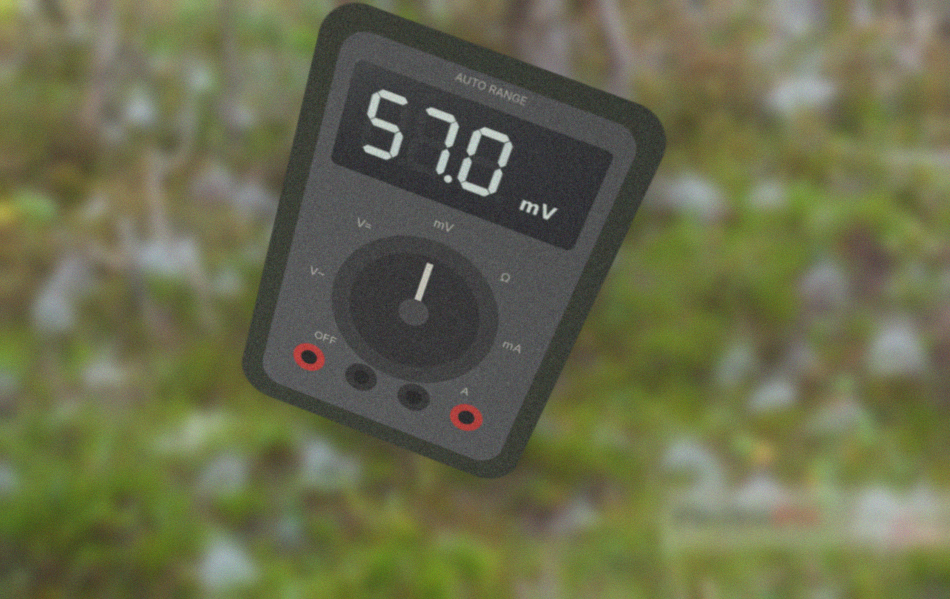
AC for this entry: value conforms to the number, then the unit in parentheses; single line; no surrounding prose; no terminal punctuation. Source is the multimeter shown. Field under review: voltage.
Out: 57.0 (mV)
